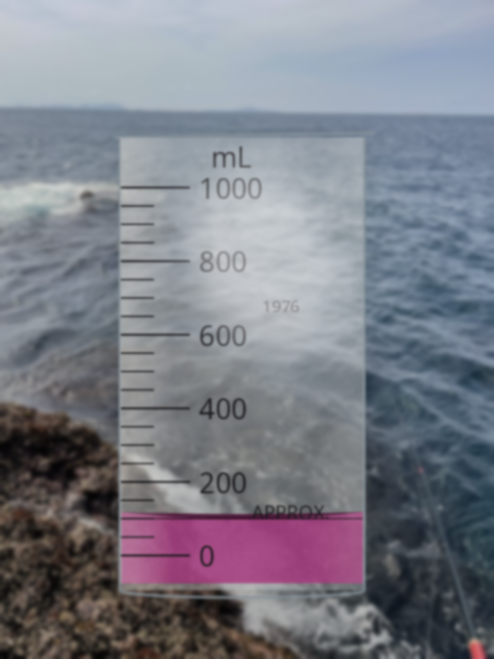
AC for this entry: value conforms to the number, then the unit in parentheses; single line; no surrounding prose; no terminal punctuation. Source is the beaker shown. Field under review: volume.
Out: 100 (mL)
